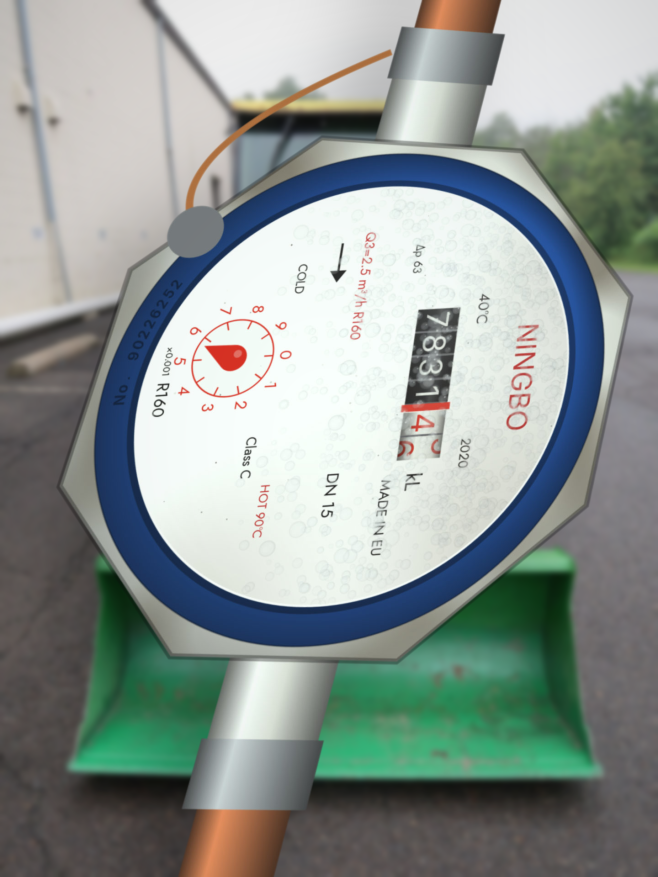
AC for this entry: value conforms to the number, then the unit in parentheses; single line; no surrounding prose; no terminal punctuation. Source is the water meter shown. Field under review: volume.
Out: 7831.455 (kL)
